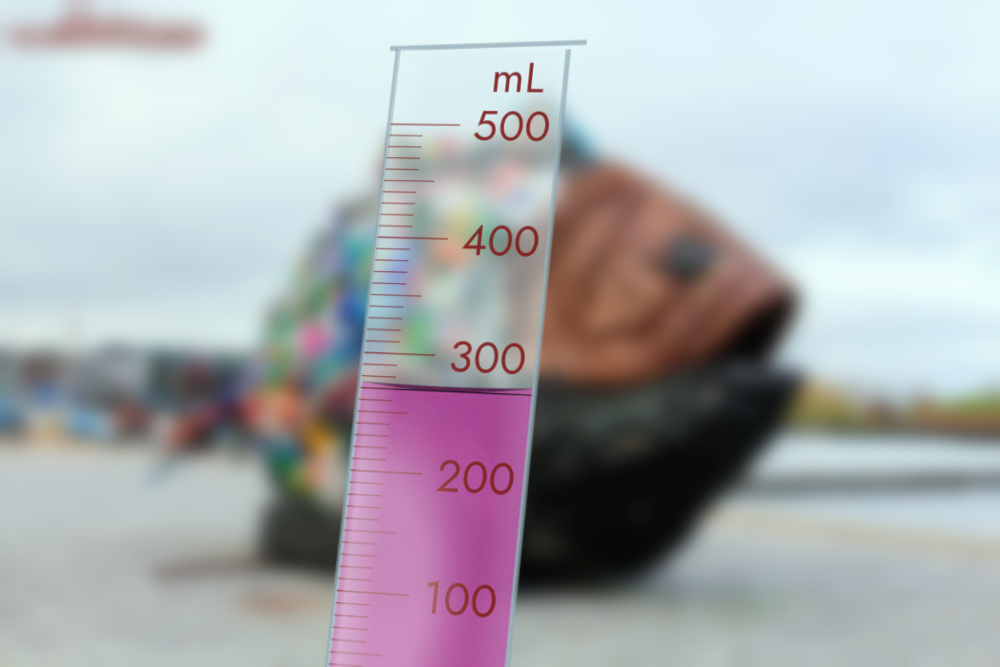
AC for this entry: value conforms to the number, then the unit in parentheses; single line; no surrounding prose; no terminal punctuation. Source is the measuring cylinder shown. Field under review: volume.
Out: 270 (mL)
